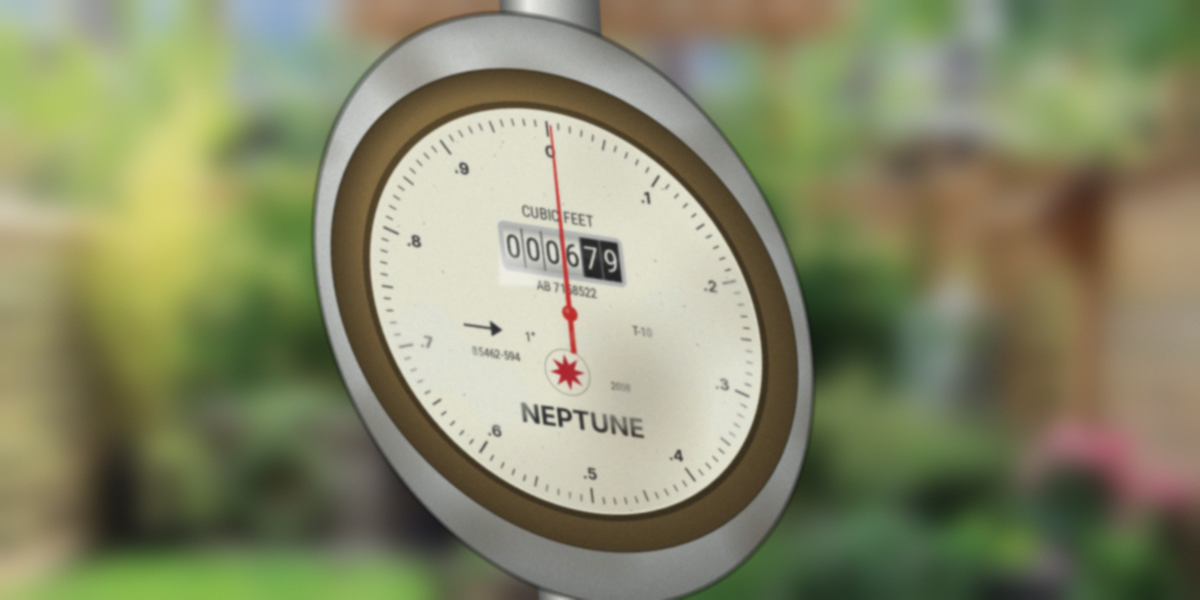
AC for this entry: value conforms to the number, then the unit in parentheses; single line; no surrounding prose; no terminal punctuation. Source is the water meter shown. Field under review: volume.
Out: 679.00 (ft³)
